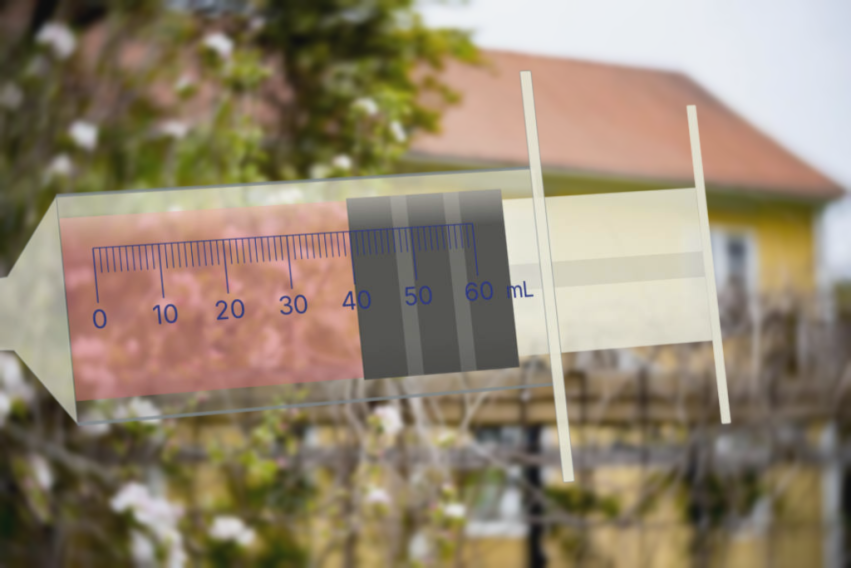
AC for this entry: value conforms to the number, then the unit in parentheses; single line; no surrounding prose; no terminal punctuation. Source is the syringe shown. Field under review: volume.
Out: 40 (mL)
